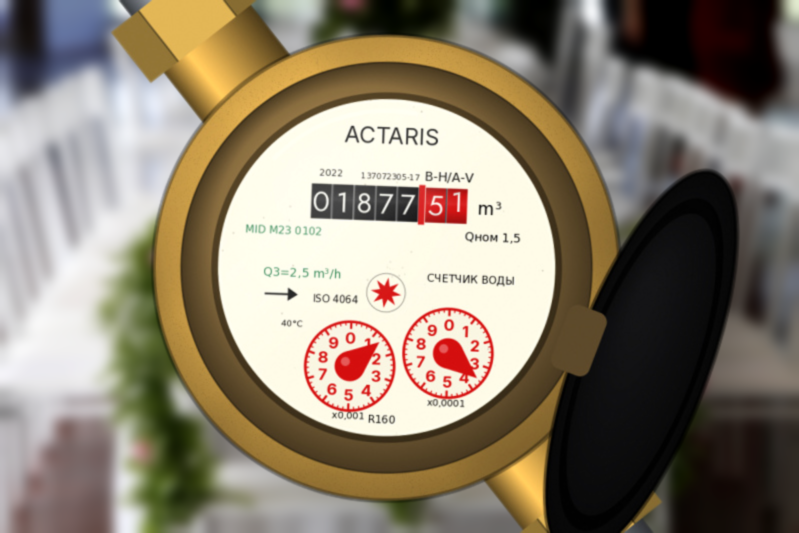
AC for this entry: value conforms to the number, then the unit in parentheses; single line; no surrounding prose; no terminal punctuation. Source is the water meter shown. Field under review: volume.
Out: 1877.5113 (m³)
